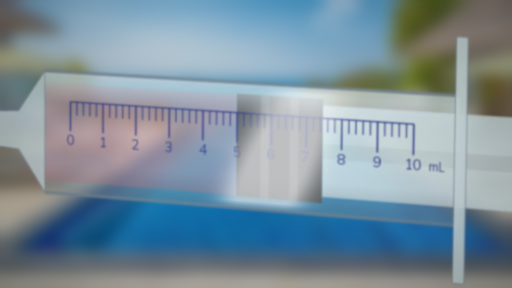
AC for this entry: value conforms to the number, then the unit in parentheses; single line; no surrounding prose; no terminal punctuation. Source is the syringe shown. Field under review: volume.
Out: 5 (mL)
